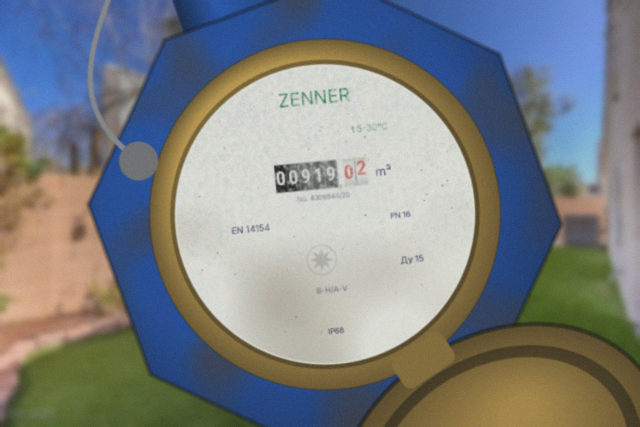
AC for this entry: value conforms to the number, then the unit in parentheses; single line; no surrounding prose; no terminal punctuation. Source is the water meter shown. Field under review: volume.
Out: 919.02 (m³)
